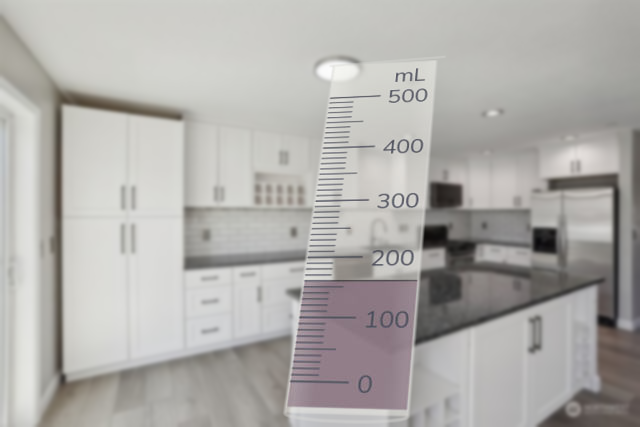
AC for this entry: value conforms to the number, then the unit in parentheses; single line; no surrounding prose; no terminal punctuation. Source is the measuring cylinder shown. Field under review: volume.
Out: 160 (mL)
